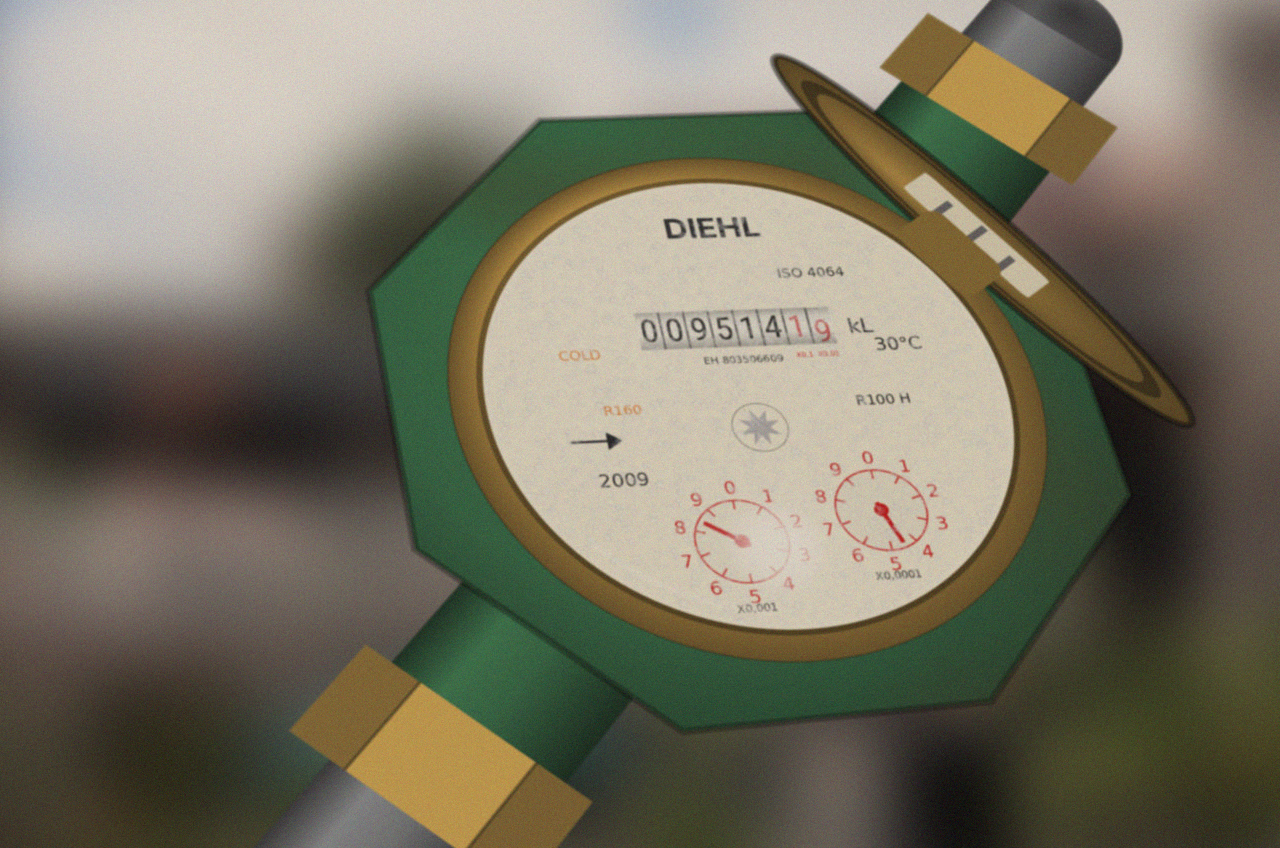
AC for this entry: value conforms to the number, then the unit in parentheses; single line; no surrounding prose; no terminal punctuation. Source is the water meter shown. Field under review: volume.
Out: 9514.1884 (kL)
